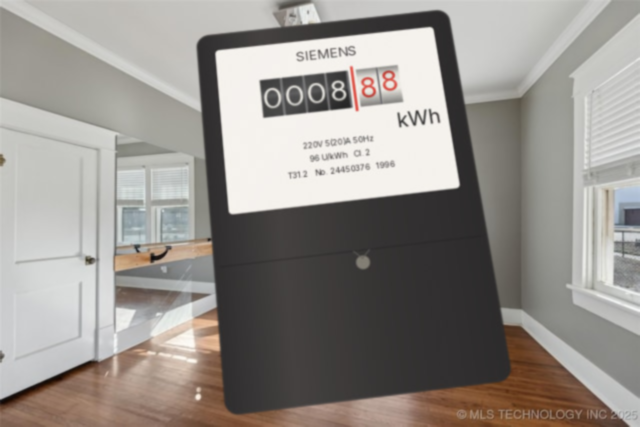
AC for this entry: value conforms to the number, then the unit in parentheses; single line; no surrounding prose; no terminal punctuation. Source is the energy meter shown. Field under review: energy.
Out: 8.88 (kWh)
